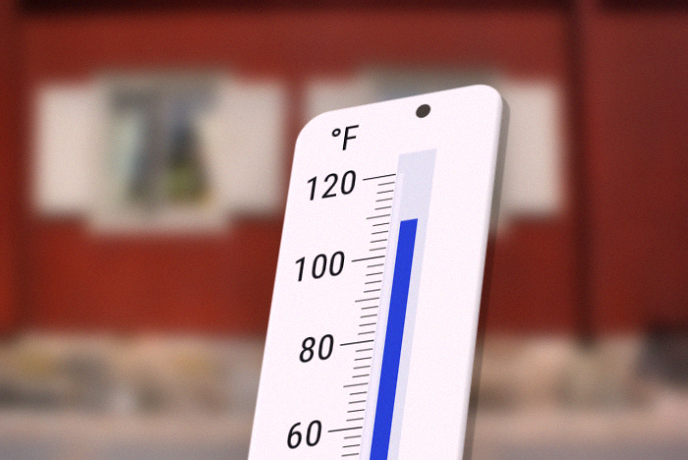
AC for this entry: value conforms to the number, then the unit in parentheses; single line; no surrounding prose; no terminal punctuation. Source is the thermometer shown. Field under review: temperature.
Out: 108 (°F)
